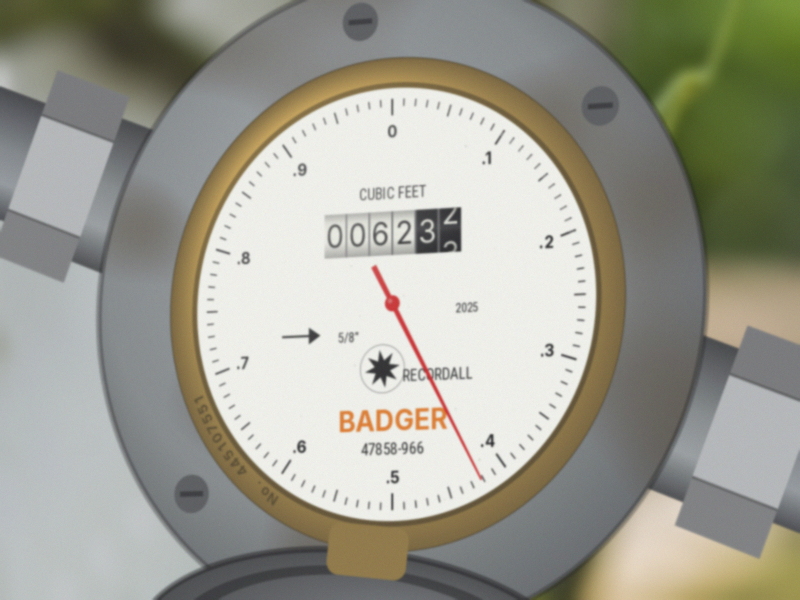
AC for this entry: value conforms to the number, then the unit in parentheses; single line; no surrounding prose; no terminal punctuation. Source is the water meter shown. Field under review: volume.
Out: 6232.42 (ft³)
